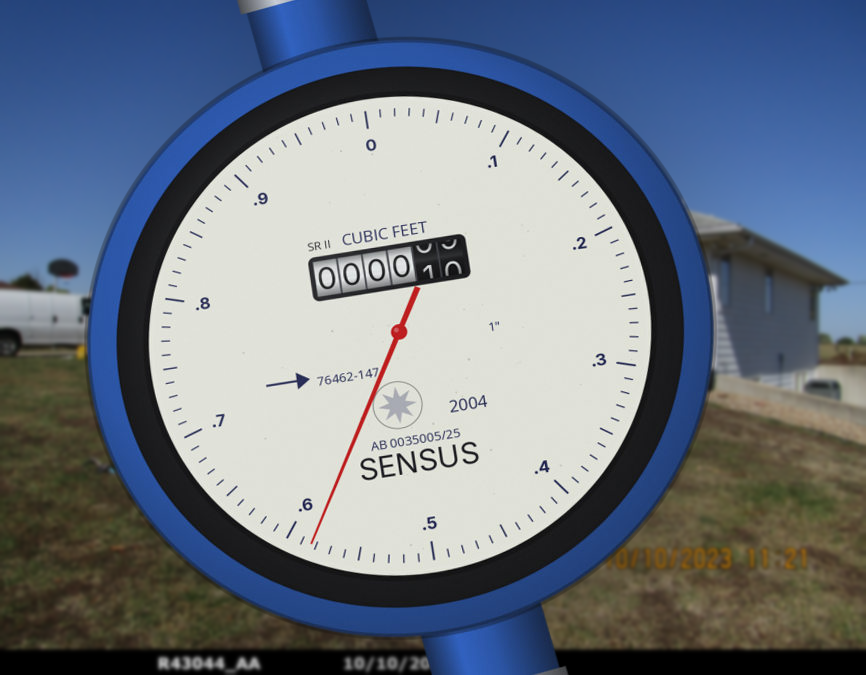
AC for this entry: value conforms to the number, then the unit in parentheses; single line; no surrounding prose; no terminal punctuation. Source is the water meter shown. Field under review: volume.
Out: 9.58 (ft³)
